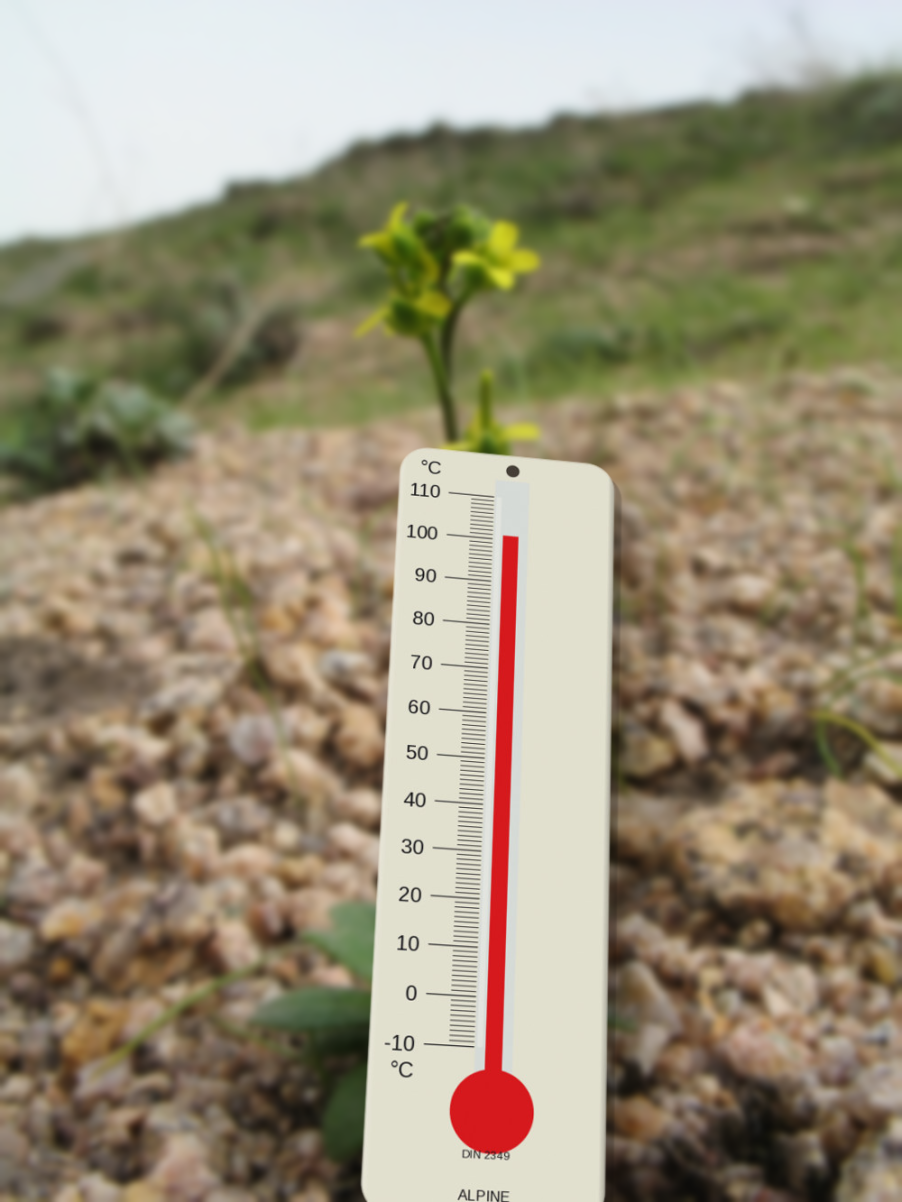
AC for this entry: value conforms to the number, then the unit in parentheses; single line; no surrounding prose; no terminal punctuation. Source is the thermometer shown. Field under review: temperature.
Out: 101 (°C)
